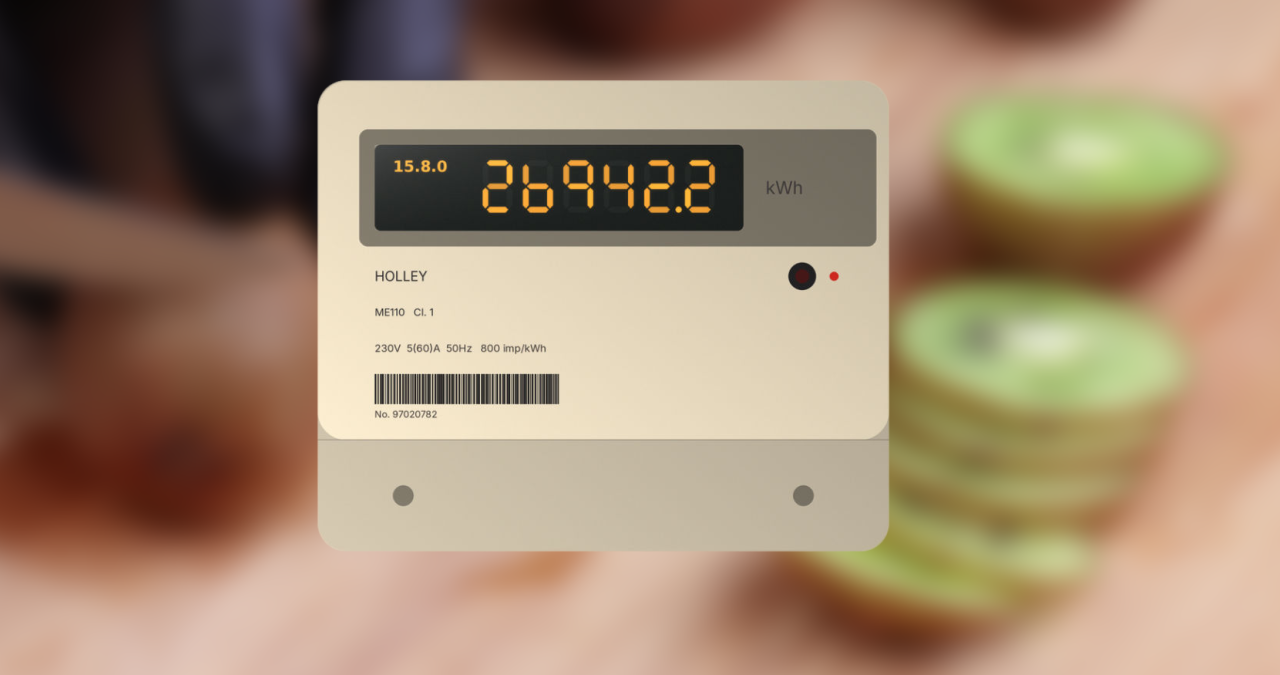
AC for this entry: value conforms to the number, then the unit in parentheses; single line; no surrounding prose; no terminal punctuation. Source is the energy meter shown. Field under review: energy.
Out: 26942.2 (kWh)
